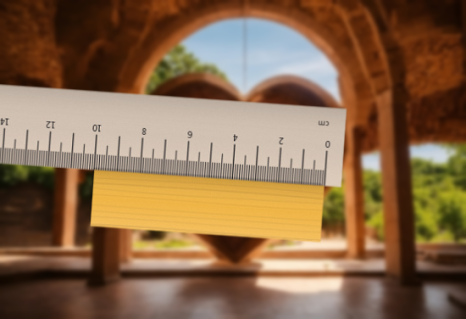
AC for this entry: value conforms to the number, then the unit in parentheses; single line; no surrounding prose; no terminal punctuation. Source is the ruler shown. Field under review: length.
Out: 10 (cm)
